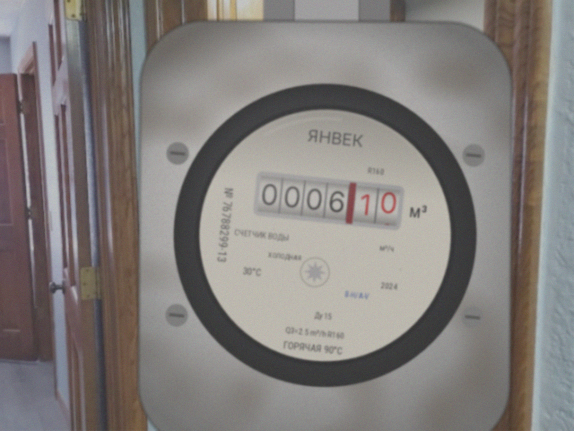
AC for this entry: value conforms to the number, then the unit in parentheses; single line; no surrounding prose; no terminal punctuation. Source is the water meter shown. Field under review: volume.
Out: 6.10 (m³)
